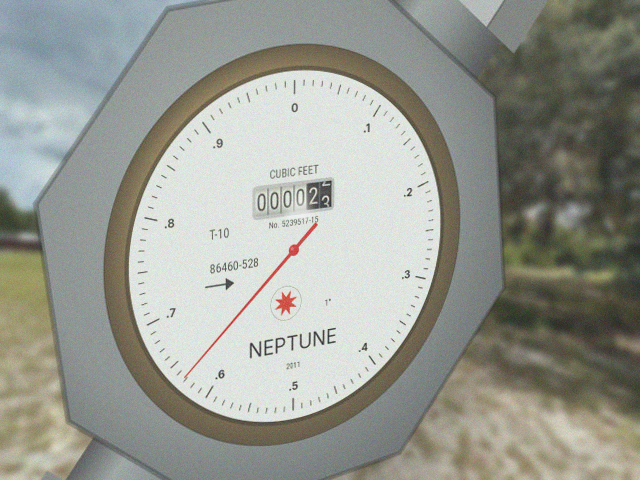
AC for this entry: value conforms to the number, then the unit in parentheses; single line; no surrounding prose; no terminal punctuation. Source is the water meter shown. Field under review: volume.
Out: 22.63 (ft³)
